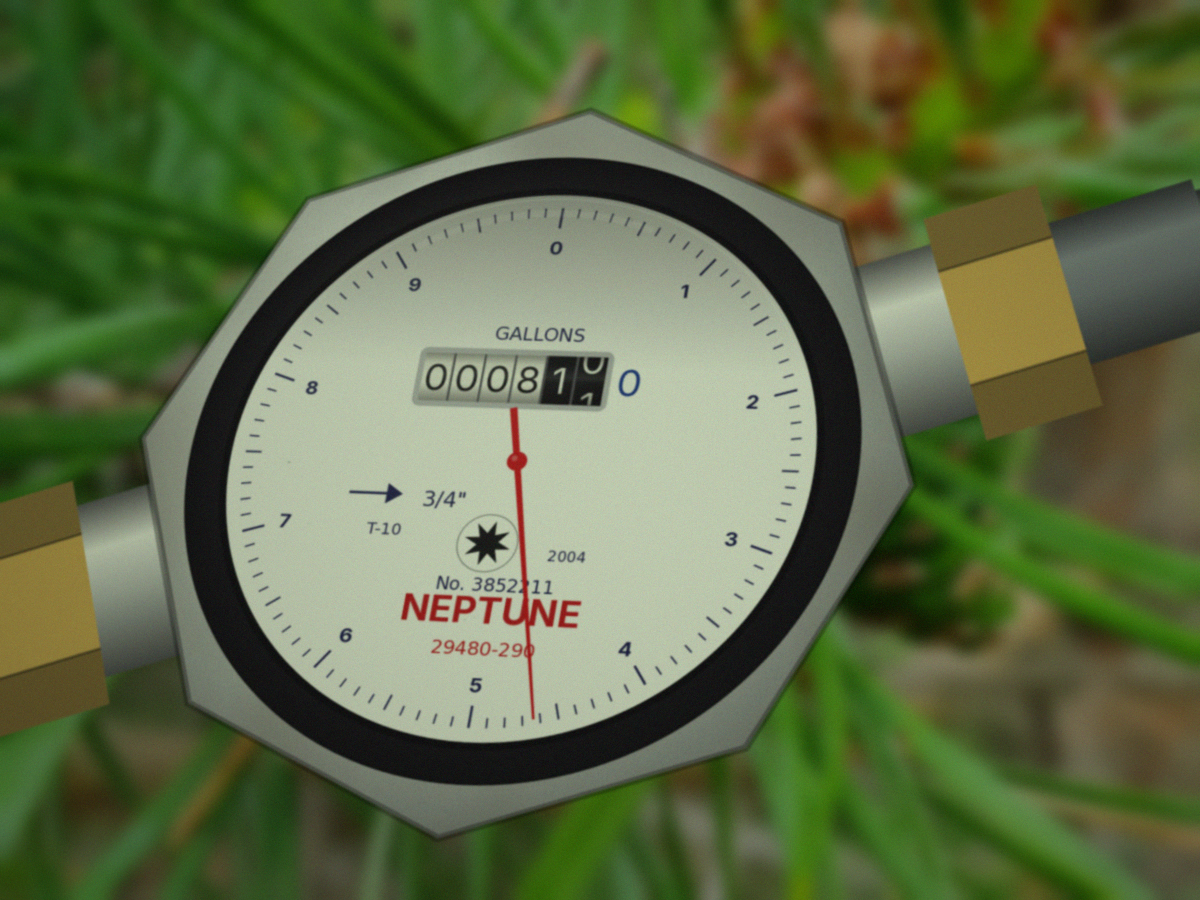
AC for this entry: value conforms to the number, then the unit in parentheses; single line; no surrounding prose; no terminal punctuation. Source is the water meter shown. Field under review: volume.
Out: 8104.6 (gal)
